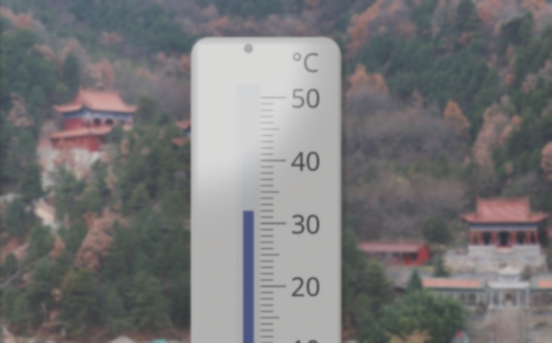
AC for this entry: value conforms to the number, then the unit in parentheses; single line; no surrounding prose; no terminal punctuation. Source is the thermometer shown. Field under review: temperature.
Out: 32 (°C)
